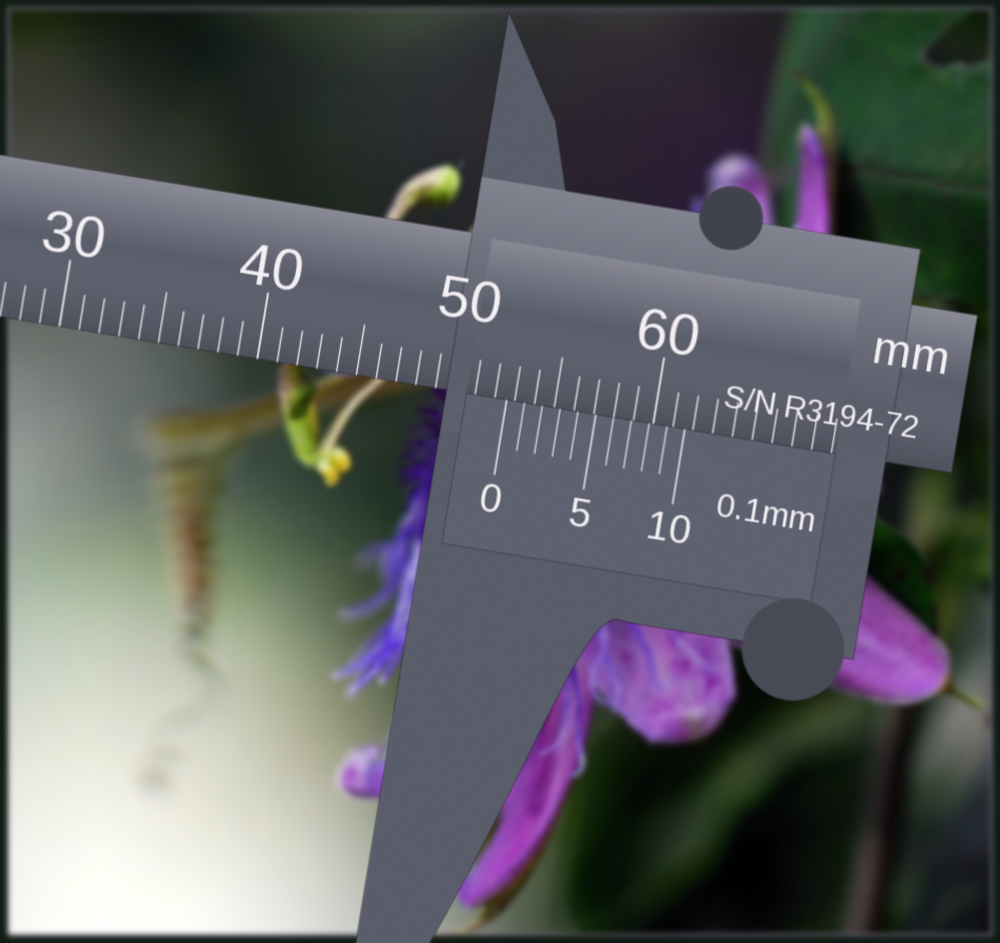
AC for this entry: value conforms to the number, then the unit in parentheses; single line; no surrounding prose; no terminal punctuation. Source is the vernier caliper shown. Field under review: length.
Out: 52.6 (mm)
